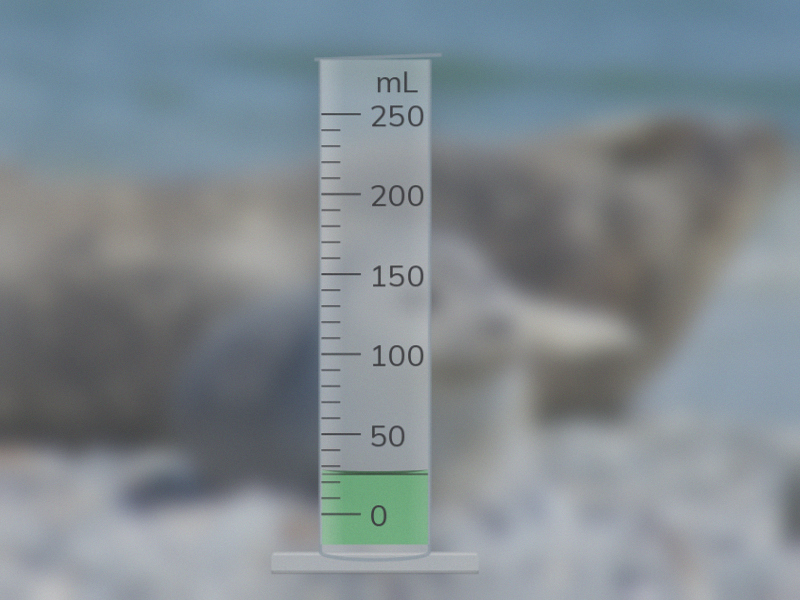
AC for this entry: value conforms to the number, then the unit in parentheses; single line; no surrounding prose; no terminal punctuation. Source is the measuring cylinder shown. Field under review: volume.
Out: 25 (mL)
